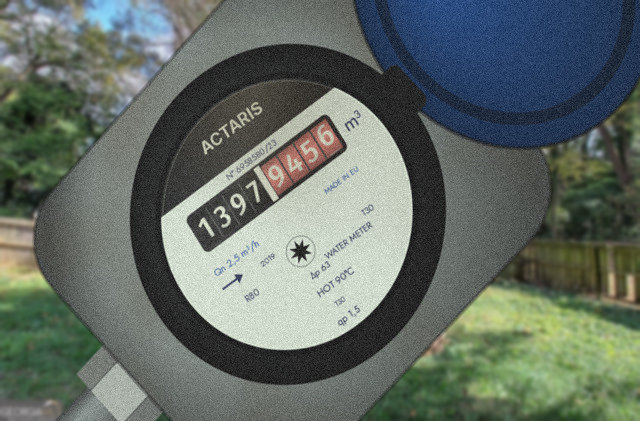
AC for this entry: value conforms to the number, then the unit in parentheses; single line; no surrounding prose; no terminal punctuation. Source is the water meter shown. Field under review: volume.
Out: 1397.9456 (m³)
